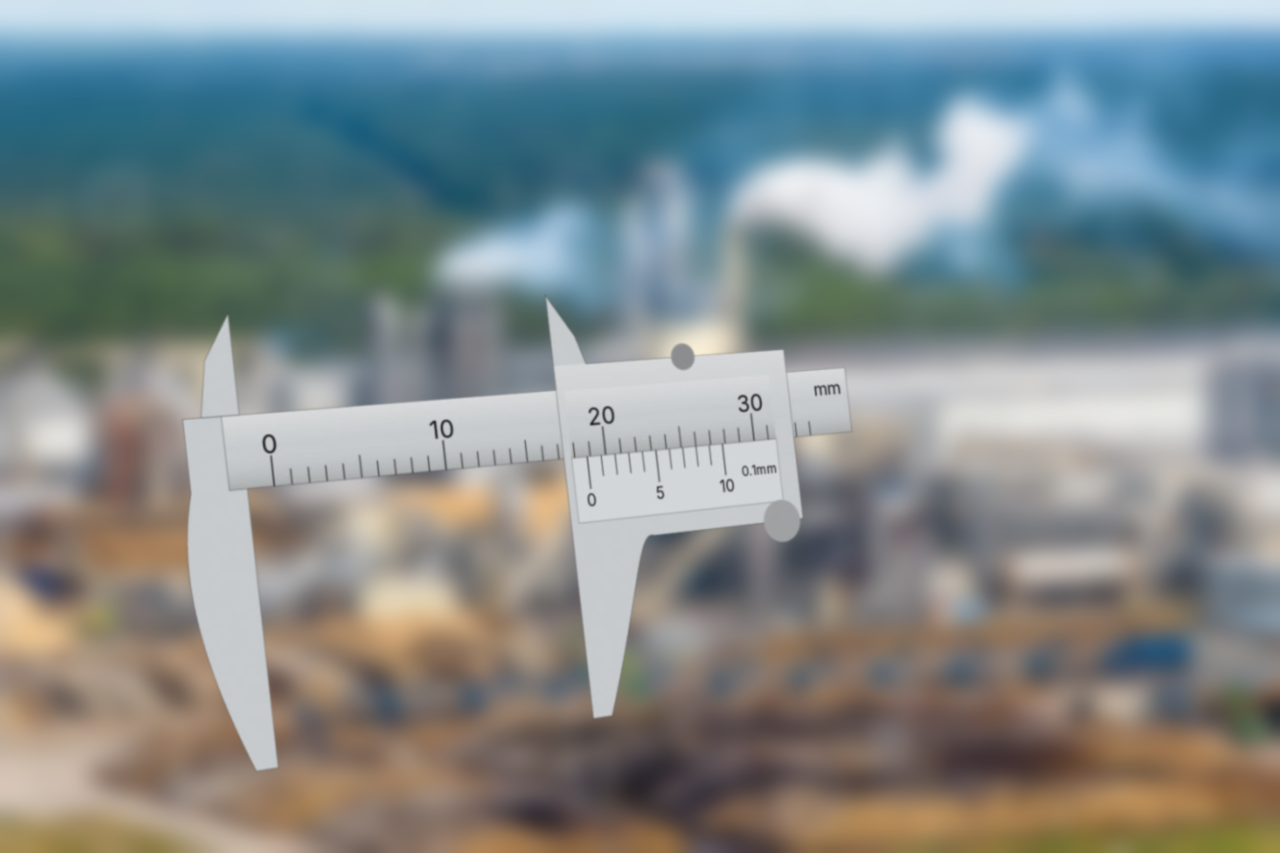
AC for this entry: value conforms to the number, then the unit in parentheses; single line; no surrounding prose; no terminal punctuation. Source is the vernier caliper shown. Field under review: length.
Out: 18.8 (mm)
